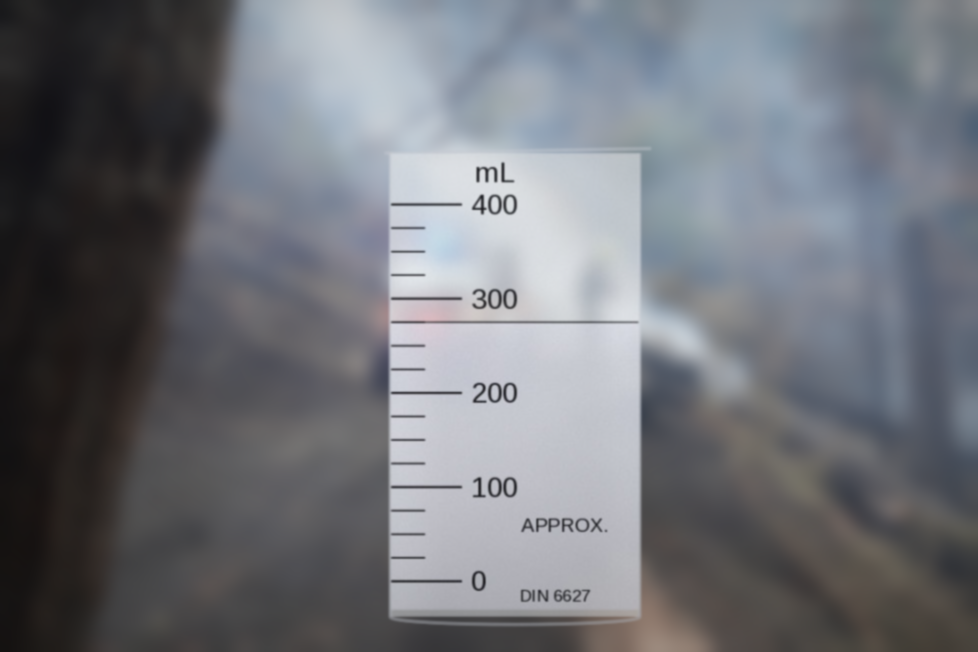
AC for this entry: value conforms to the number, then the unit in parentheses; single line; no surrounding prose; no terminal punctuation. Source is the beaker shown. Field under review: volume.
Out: 275 (mL)
